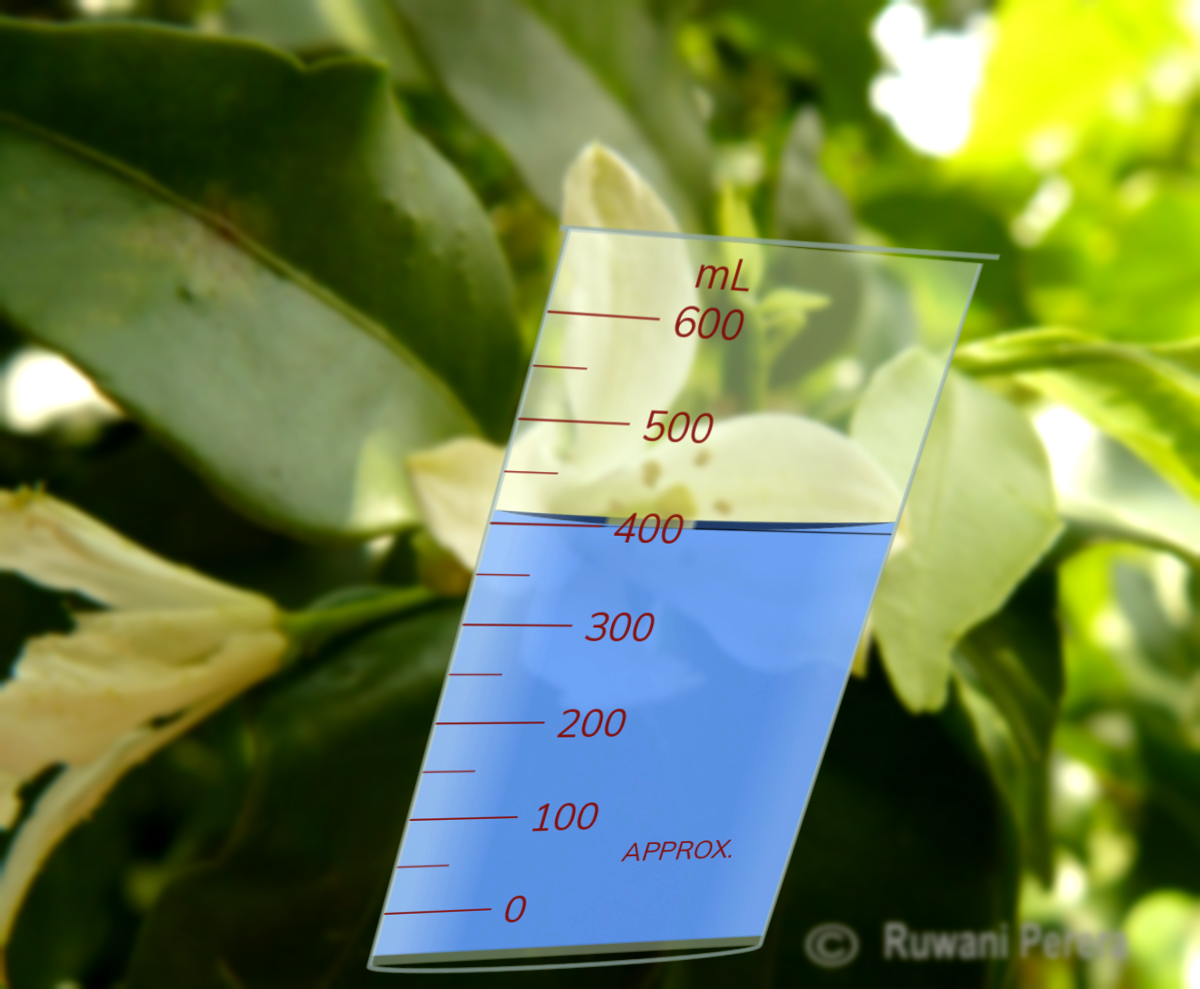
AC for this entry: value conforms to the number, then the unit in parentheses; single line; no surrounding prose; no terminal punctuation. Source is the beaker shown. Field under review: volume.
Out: 400 (mL)
